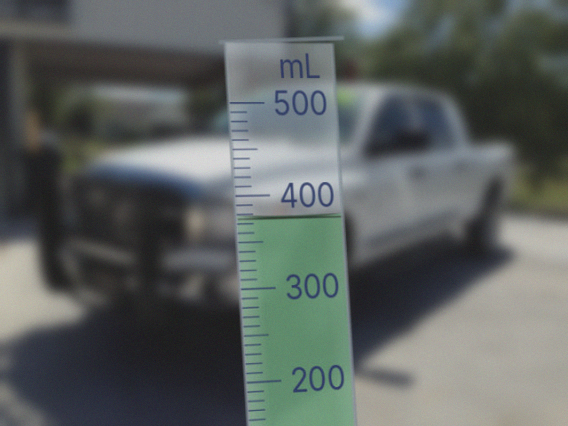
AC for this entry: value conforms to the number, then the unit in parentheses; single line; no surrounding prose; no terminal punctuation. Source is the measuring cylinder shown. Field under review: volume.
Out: 375 (mL)
